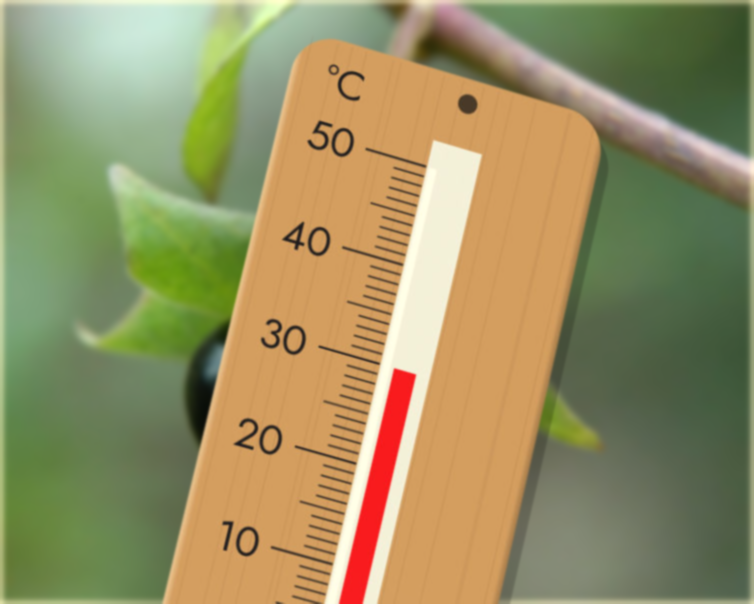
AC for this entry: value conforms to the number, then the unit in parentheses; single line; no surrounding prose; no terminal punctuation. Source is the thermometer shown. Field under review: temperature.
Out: 30 (°C)
